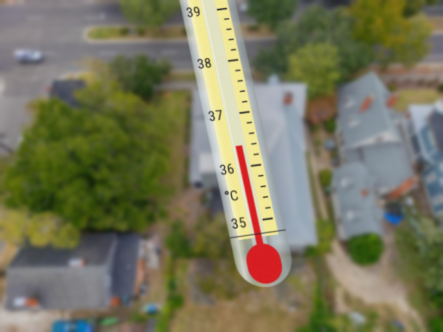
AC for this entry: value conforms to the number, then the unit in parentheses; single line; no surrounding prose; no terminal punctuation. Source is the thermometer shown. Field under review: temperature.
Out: 36.4 (°C)
